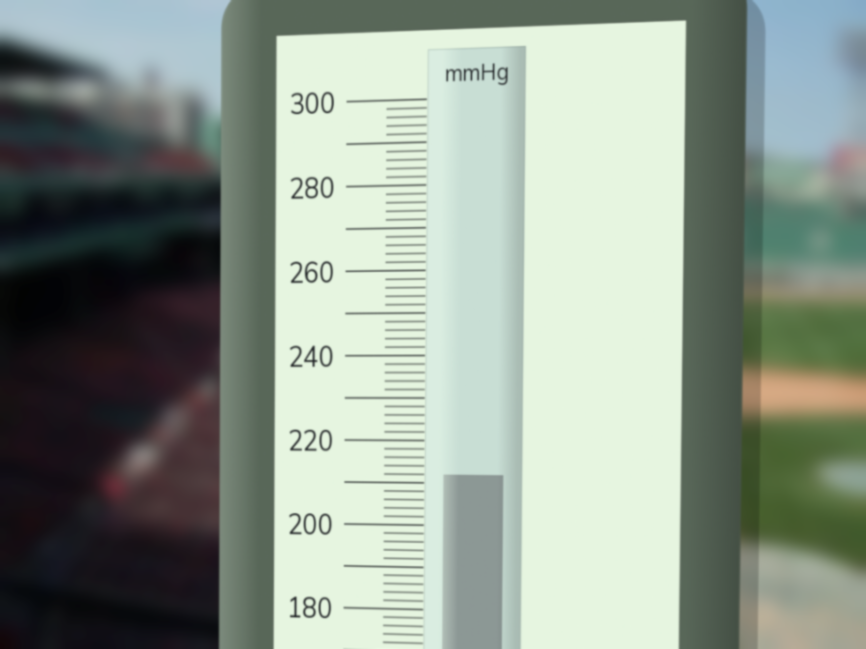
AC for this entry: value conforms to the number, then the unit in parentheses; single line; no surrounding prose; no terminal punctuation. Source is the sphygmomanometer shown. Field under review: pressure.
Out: 212 (mmHg)
